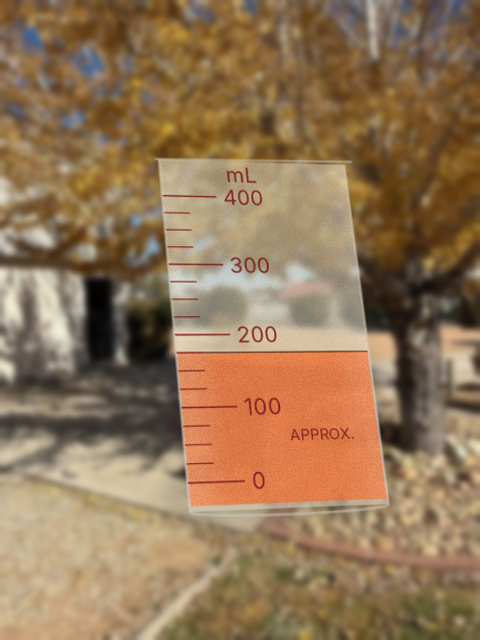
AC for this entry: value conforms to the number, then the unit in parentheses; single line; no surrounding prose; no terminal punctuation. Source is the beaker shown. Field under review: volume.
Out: 175 (mL)
